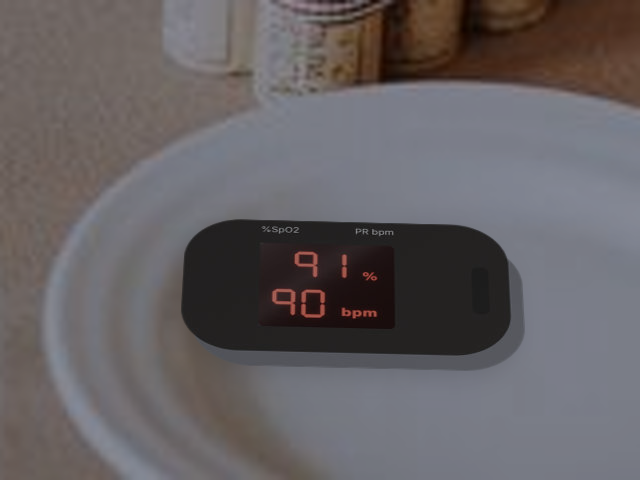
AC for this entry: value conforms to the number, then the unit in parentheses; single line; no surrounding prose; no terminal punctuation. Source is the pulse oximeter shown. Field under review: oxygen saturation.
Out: 91 (%)
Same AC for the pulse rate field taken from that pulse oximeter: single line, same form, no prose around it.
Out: 90 (bpm)
